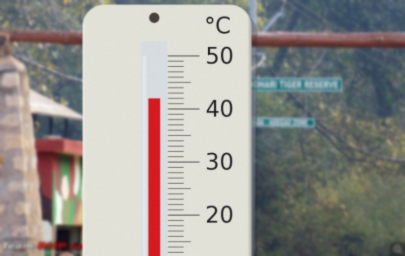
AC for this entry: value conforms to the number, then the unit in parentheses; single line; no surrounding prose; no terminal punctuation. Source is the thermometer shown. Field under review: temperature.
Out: 42 (°C)
